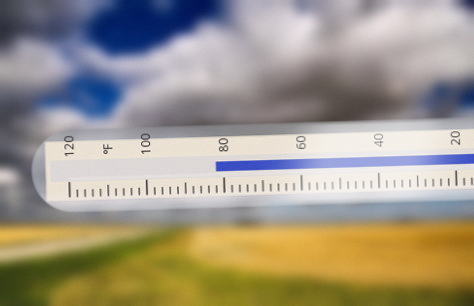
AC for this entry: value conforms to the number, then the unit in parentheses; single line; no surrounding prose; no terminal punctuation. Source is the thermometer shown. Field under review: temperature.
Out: 82 (°F)
